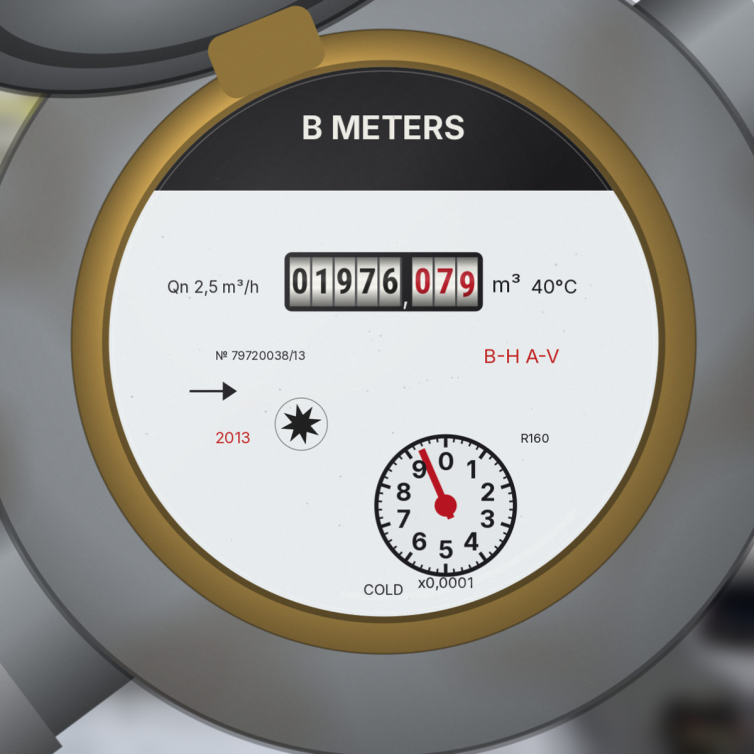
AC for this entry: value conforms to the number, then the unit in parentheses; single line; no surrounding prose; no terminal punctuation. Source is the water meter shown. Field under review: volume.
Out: 1976.0789 (m³)
